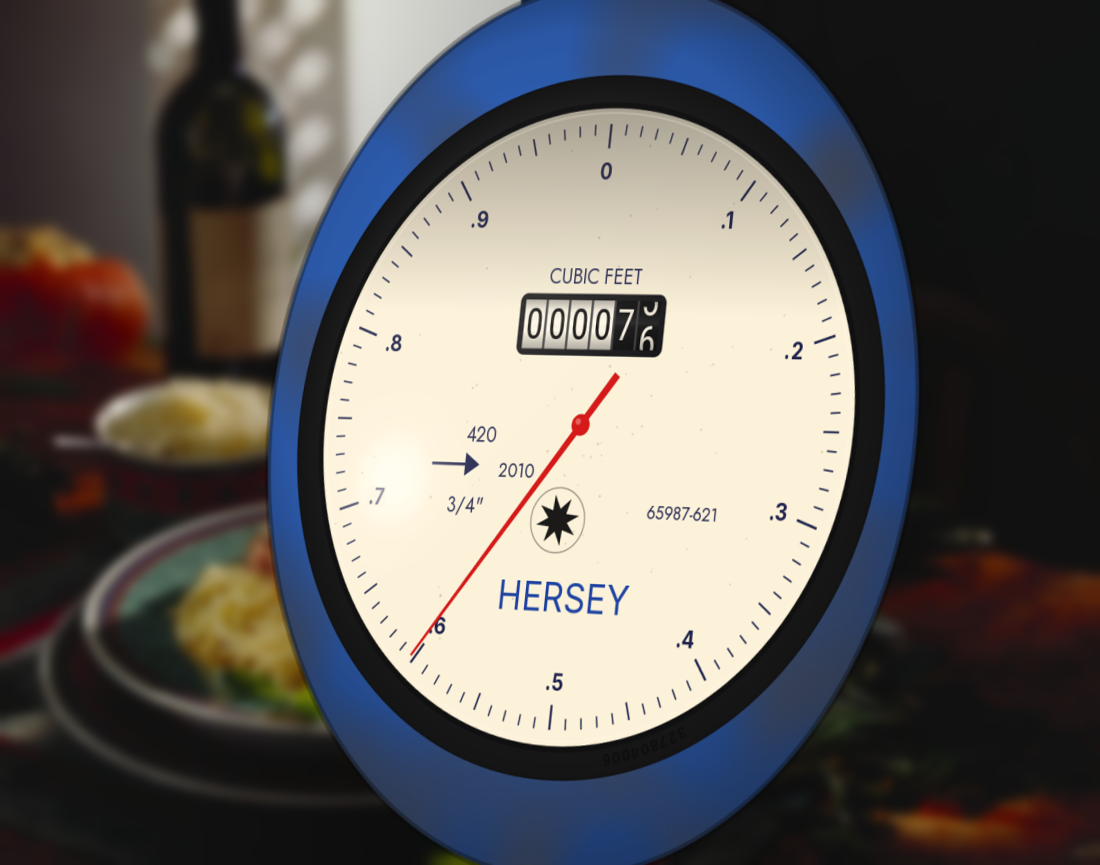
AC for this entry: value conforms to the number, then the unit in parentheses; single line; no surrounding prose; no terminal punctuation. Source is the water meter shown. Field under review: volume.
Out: 75.60 (ft³)
